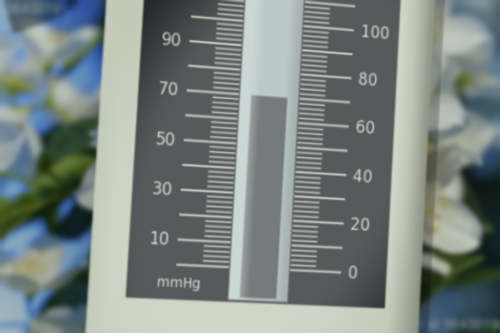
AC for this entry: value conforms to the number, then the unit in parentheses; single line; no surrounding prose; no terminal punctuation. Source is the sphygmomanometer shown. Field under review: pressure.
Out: 70 (mmHg)
